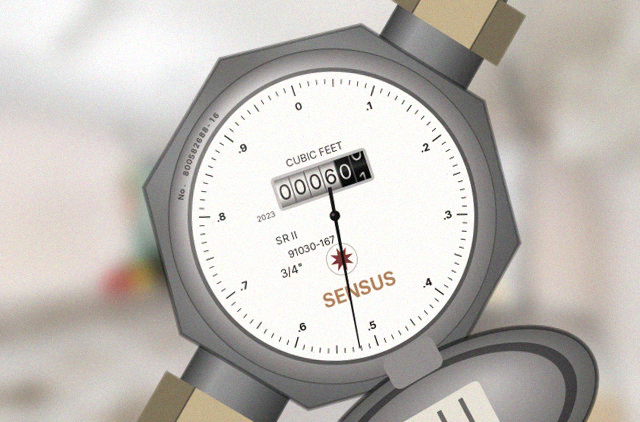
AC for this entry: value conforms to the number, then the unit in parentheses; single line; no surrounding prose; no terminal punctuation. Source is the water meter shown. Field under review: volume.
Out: 600.52 (ft³)
